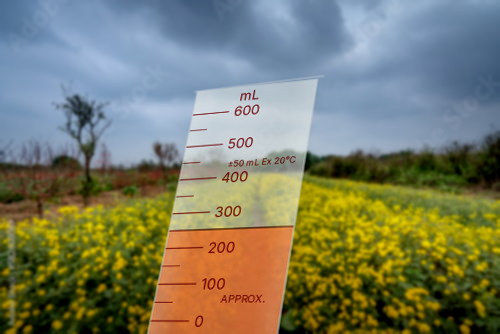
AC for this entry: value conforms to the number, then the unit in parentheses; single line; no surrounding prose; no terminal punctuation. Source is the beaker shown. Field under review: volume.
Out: 250 (mL)
